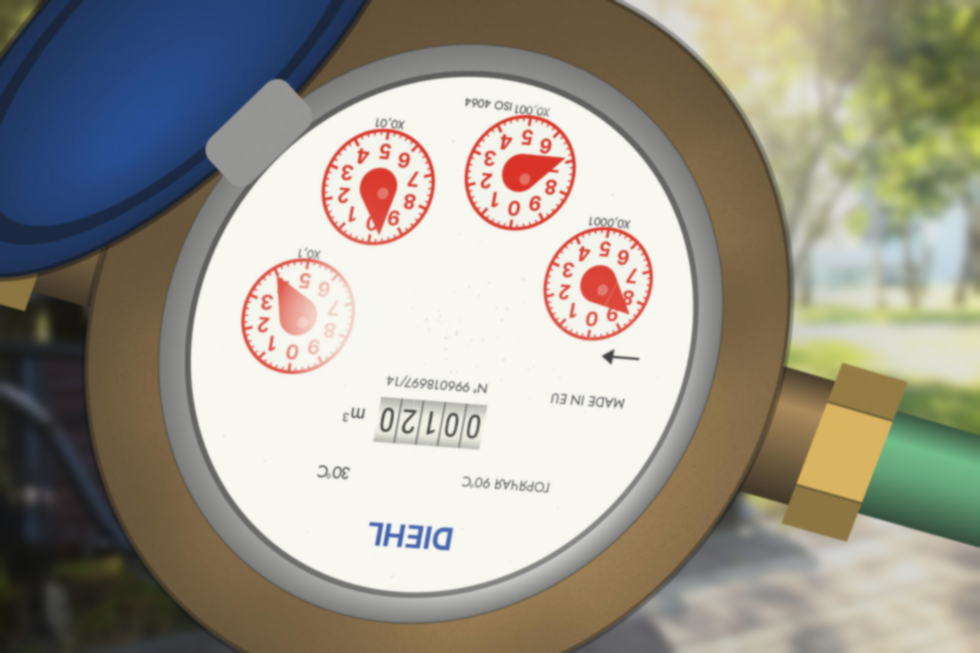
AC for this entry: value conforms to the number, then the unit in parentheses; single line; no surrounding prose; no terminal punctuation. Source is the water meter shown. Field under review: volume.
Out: 120.3968 (m³)
